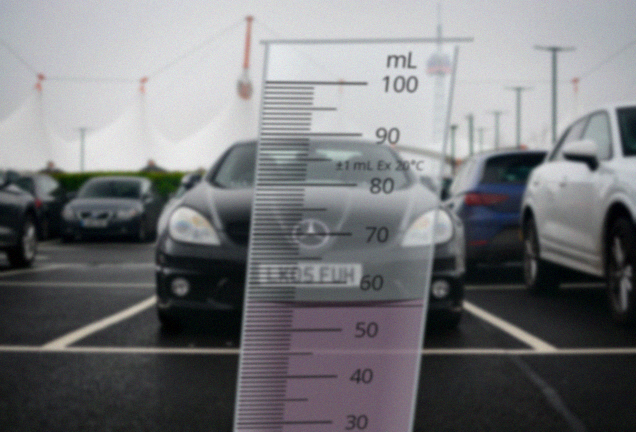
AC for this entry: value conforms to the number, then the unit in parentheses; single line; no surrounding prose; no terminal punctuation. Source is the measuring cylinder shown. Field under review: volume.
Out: 55 (mL)
